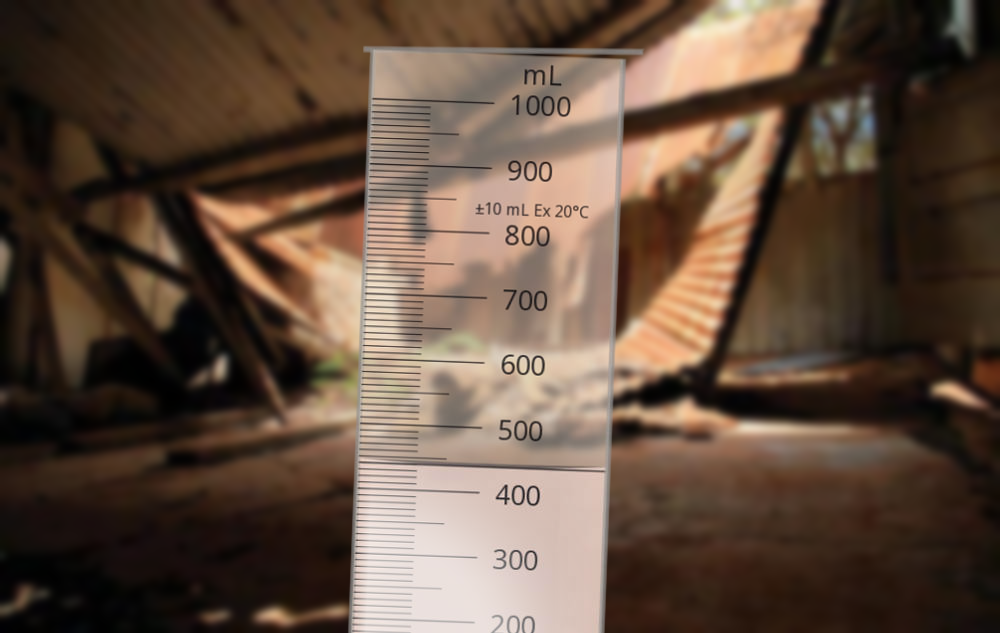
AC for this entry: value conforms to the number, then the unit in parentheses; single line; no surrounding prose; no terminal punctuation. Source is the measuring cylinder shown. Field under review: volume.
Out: 440 (mL)
